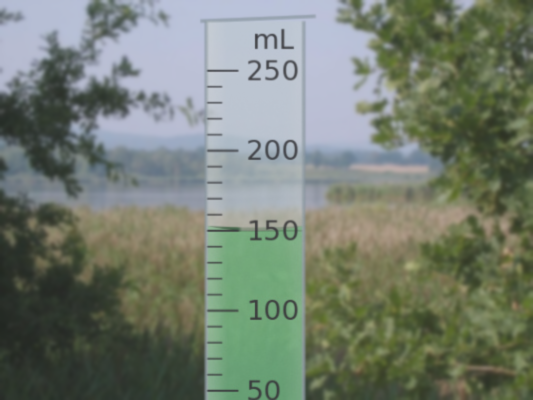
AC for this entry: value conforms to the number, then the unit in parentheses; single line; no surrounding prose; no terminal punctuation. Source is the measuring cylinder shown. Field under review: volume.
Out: 150 (mL)
